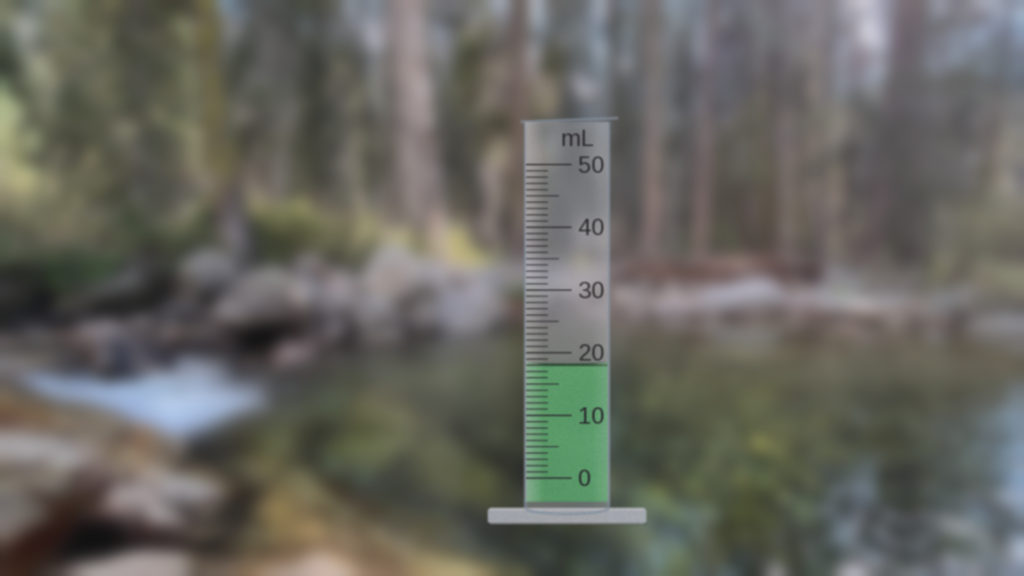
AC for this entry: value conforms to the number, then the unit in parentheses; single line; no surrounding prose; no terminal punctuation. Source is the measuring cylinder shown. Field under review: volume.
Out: 18 (mL)
